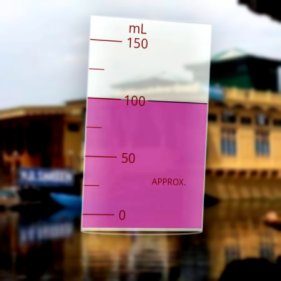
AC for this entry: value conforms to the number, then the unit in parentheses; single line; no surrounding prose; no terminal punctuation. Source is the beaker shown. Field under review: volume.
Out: 100 (mL)
